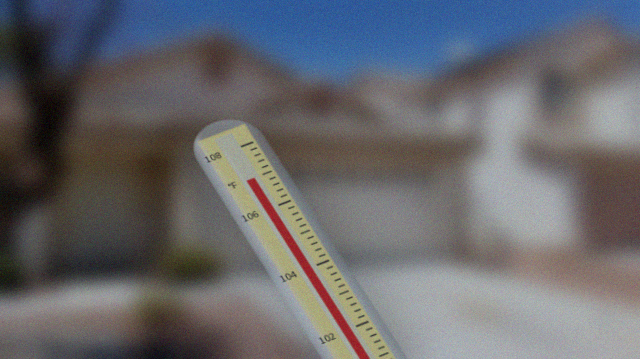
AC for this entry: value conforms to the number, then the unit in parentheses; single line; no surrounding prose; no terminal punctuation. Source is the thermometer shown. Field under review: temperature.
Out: 107 (°F)
